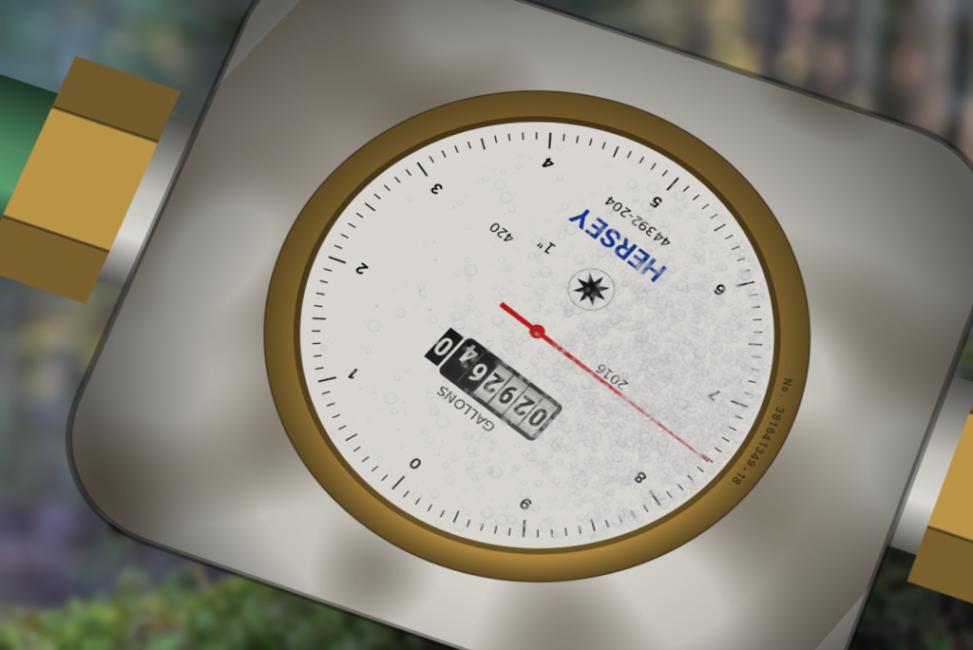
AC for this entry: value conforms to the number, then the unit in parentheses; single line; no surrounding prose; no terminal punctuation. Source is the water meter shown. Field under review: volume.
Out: 292637.5 (gal)
